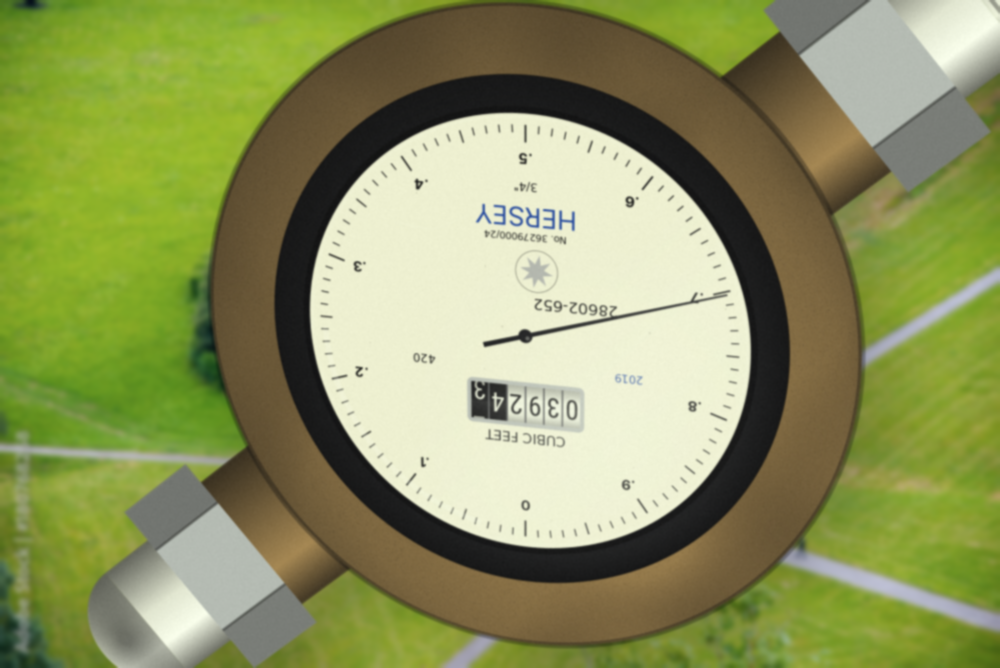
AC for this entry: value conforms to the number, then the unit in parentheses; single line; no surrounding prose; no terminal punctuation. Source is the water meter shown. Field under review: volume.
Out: 39242.70 (ft³)
